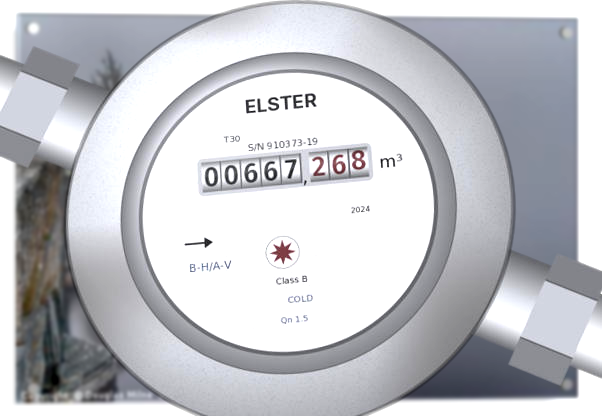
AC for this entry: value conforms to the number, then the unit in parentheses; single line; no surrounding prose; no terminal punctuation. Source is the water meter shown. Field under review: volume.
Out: 667.268 (m³)
